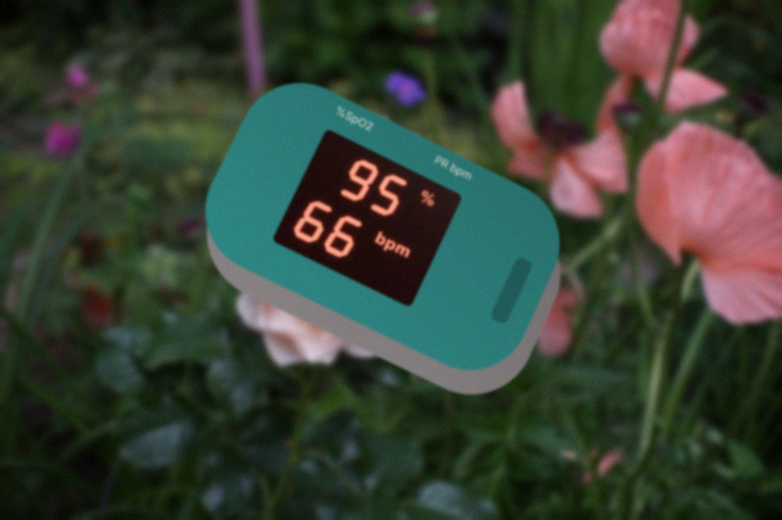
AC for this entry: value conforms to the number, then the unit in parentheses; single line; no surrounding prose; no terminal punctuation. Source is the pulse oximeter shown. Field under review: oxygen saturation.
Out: 95 (%)
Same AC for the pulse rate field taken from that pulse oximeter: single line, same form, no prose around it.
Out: 66 (bpm)
